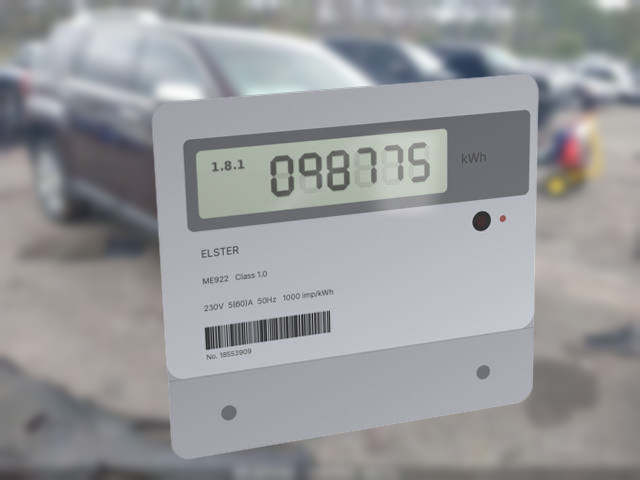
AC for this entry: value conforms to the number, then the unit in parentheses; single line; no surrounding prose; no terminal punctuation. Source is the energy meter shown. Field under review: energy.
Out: 98775 (kWh)
